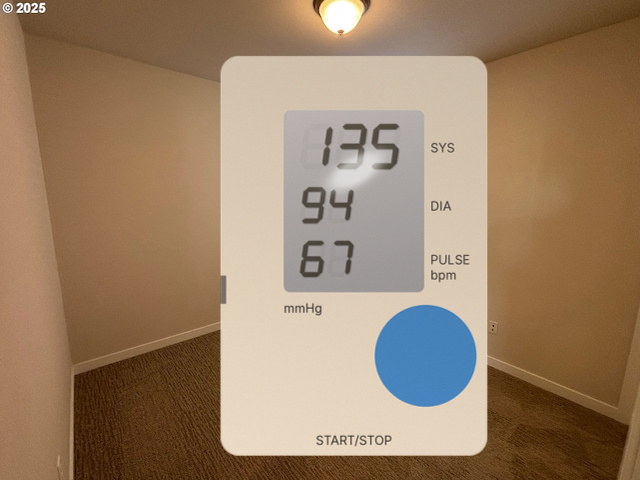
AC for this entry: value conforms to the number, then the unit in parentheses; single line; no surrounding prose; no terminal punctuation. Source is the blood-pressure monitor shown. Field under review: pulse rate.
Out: 67 (bpm)
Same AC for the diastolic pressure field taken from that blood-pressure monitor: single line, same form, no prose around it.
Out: 94 (mmHg)
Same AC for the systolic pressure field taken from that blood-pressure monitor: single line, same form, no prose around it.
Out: 135 (mmHg)
